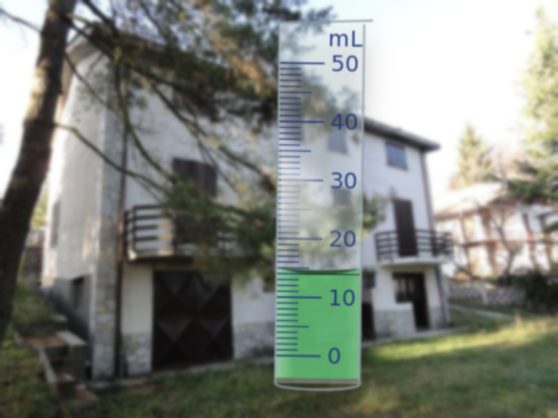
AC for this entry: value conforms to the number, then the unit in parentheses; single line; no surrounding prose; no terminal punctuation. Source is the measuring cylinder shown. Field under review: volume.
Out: 14 (mL)
